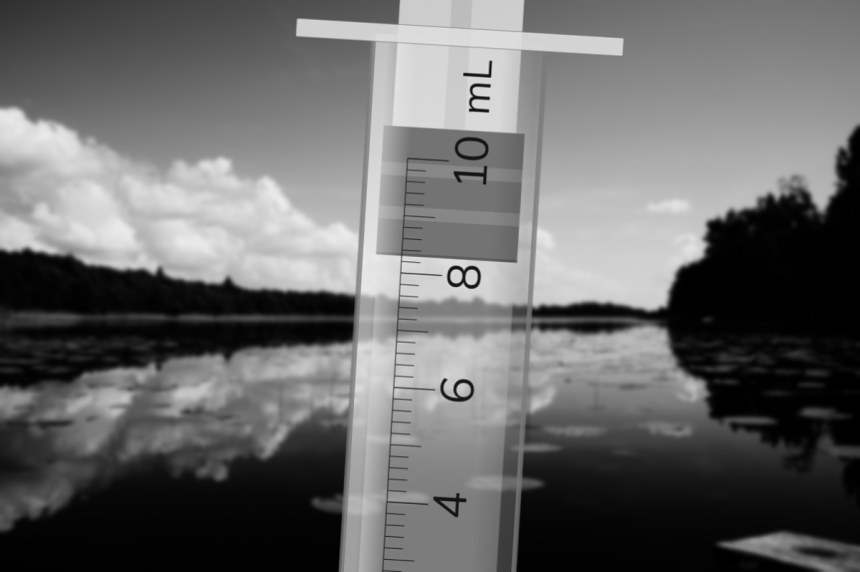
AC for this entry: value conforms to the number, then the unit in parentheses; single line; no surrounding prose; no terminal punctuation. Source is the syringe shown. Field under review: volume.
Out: 8.3 (mL)
